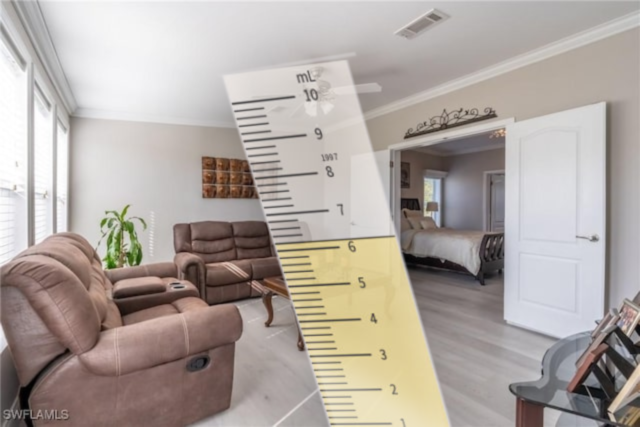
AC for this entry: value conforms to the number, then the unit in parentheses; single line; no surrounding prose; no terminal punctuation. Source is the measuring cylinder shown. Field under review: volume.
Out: 6.2 (mL)
